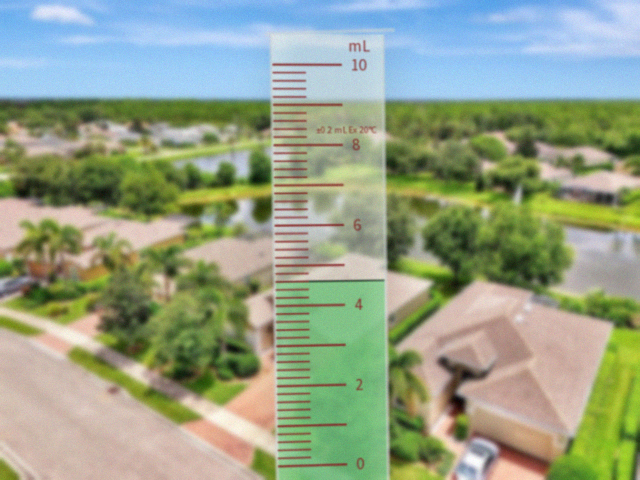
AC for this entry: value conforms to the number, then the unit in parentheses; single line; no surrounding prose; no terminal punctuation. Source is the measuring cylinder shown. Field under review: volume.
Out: 4.6 (mL)
